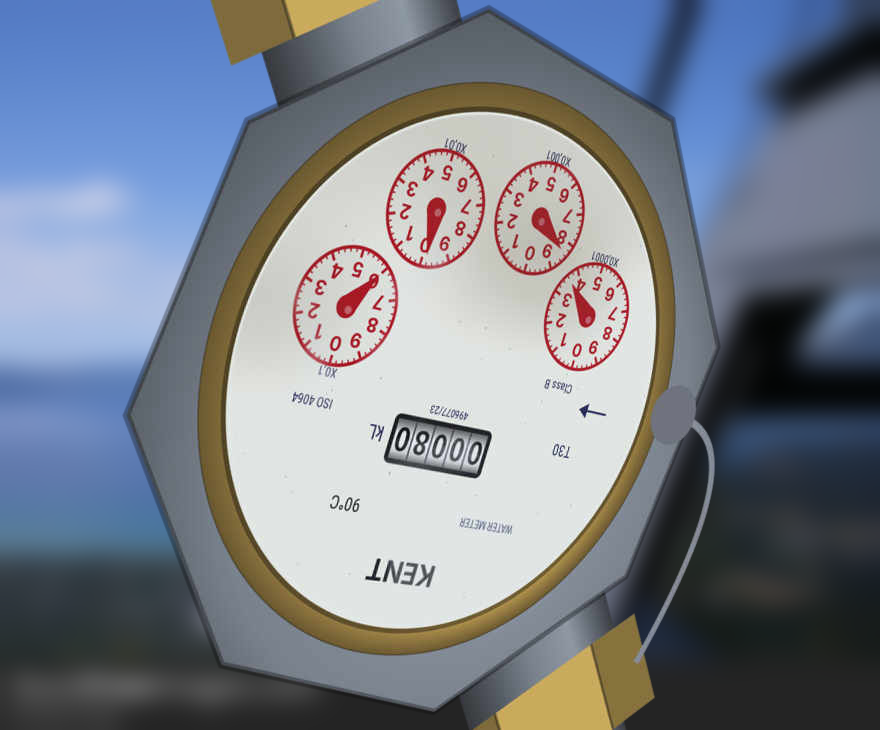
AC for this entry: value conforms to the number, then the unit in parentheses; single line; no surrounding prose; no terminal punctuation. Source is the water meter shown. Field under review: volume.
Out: 80.5983 (kL)
